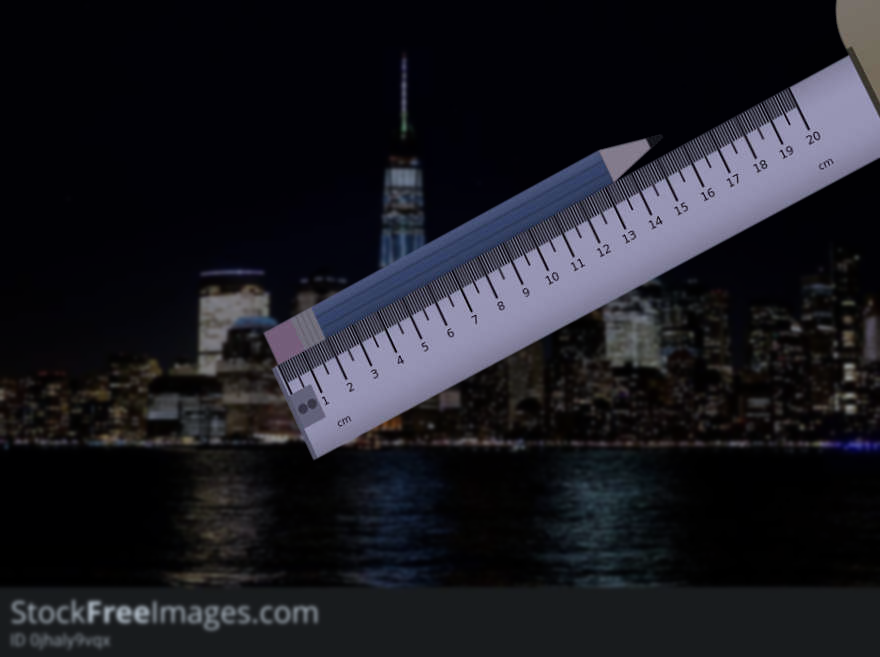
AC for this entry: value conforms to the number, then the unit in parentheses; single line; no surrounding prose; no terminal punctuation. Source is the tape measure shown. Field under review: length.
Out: 15.5 (cm)
